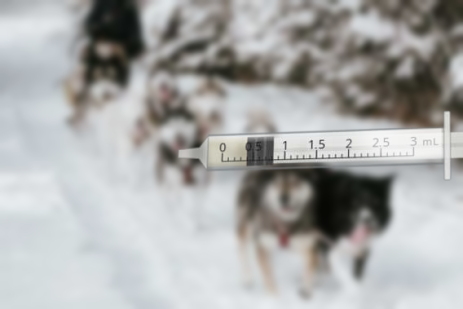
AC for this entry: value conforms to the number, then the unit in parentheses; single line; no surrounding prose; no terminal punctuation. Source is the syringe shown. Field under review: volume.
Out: 0.4 (mL)
